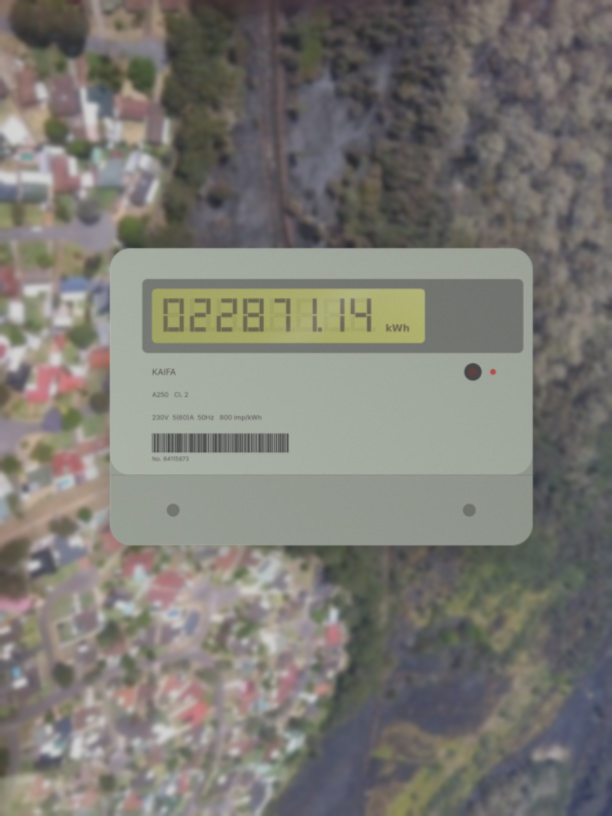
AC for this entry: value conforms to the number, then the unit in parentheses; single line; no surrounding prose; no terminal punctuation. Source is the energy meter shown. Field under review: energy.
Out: 22871.14 (kWh)
